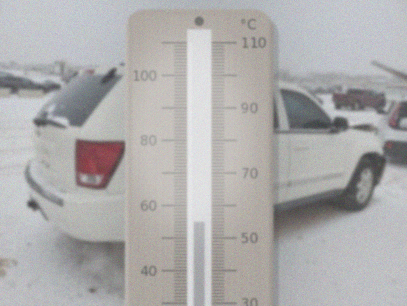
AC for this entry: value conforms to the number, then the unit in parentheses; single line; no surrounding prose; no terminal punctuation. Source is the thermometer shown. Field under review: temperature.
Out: 55 (°C)
